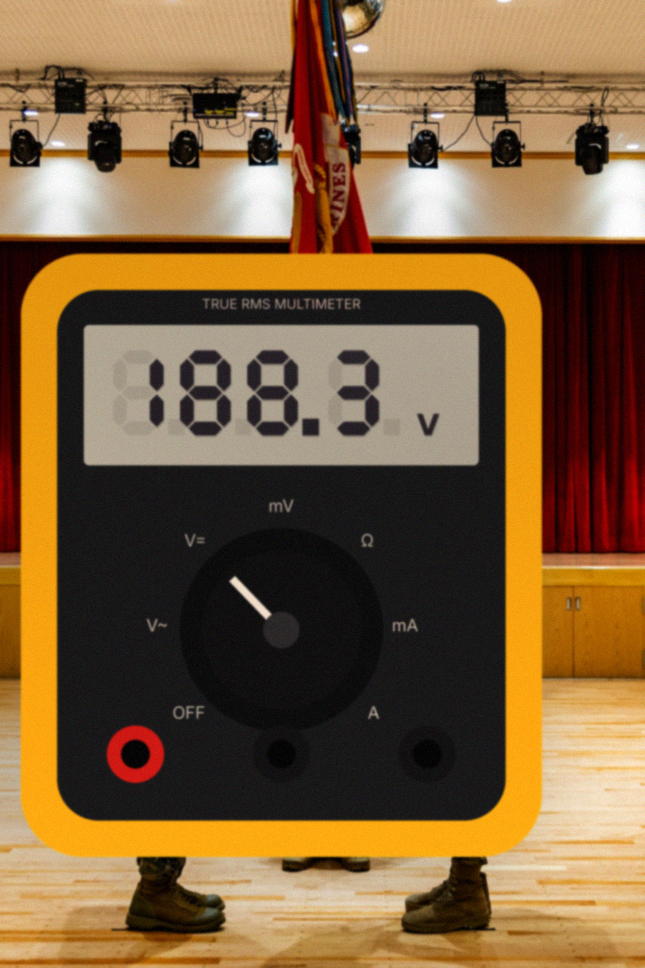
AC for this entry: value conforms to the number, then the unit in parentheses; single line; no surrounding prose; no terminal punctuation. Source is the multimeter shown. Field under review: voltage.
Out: 188.3 (V)
